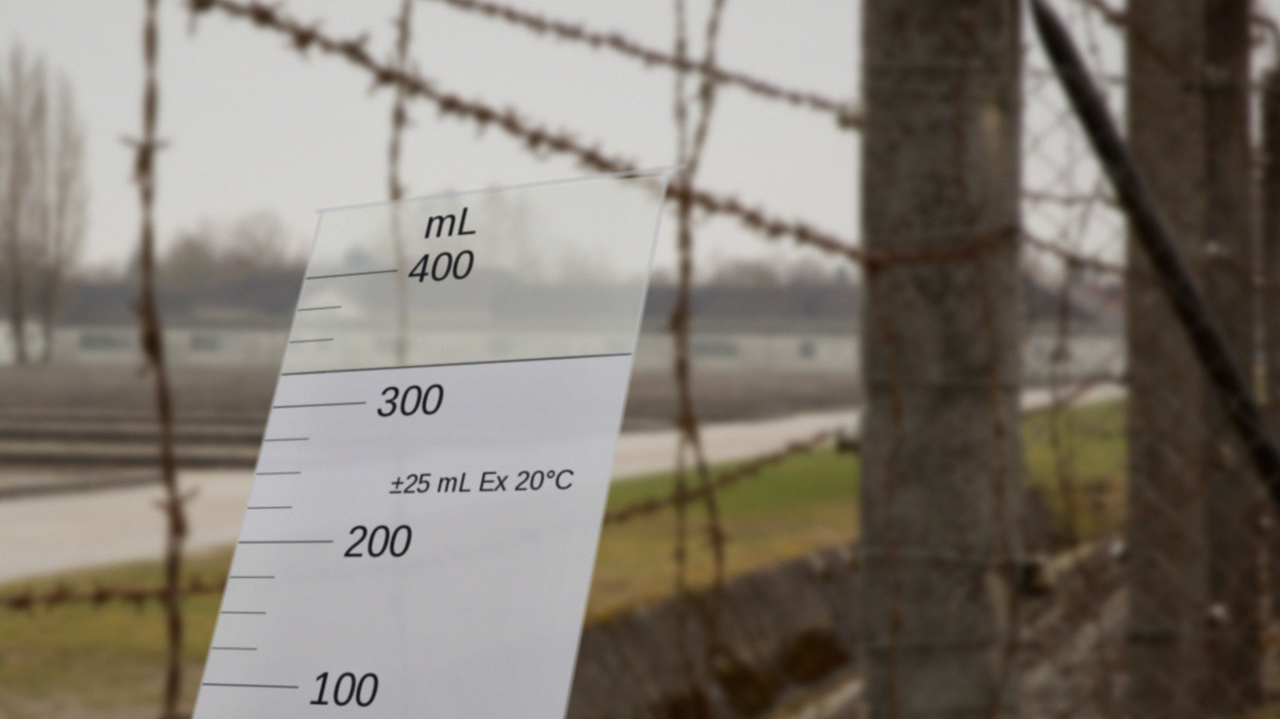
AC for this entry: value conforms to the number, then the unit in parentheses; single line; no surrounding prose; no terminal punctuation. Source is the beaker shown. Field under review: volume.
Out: 325 (mL)
